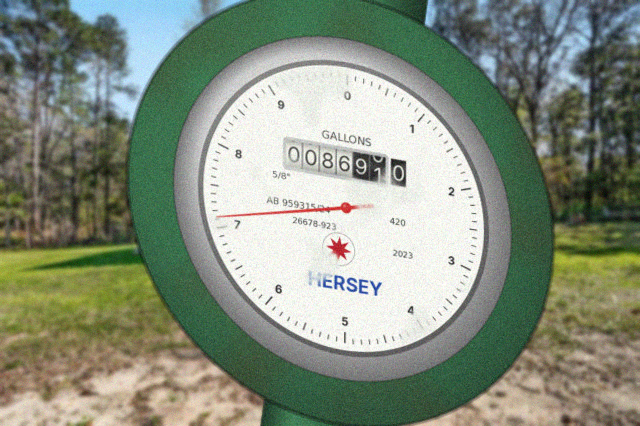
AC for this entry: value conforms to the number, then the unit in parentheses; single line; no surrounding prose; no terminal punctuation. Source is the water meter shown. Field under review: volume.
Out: 86907.1 (gal)
